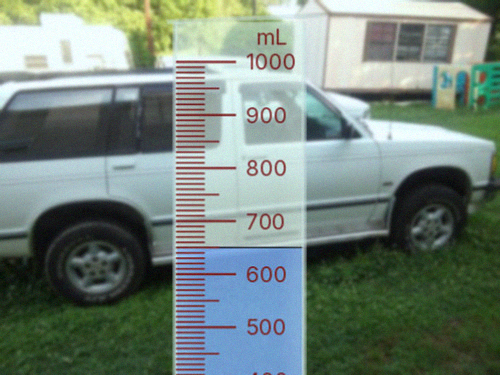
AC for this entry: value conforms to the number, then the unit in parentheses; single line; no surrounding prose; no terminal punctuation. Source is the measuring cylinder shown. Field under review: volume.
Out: 650 (mL)
